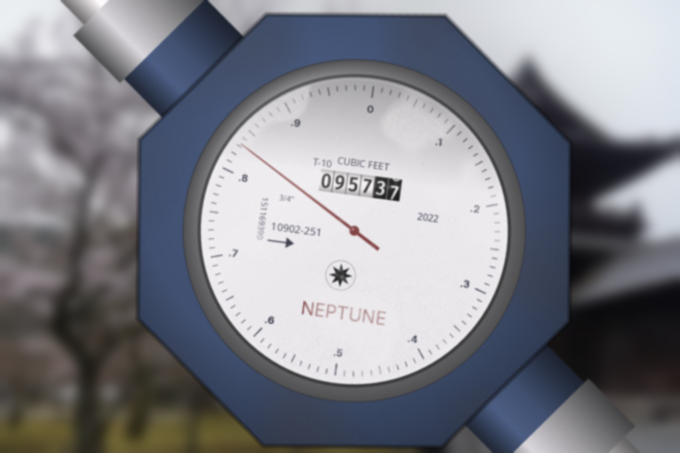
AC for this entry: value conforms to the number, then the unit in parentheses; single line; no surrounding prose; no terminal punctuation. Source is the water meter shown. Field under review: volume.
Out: 95736.83 (ft³)
